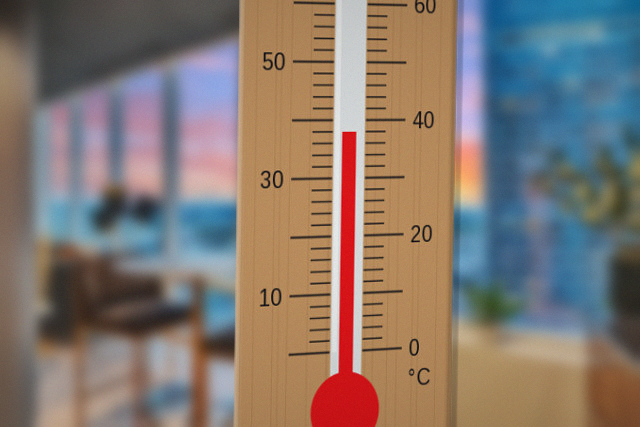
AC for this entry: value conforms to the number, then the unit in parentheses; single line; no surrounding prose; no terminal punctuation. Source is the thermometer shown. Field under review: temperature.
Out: 38 (°C)
